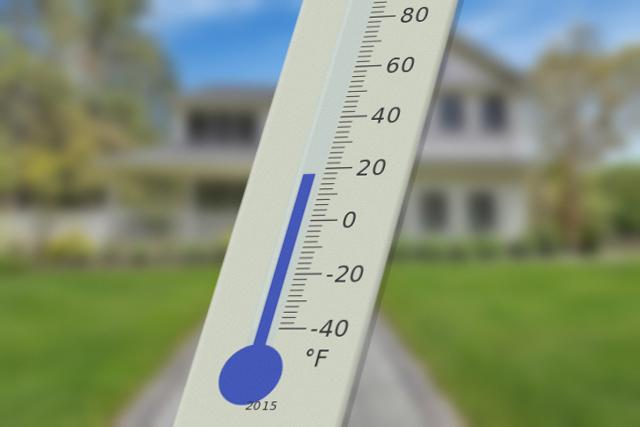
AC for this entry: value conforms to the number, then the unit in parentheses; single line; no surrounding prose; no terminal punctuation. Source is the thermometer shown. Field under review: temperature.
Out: 18 (°F)
